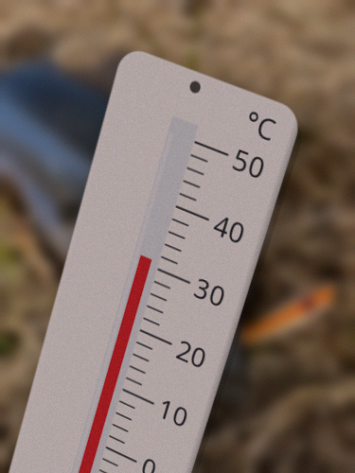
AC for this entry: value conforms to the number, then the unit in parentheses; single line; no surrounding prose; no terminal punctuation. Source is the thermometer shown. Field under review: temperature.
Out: 31 (°C)
